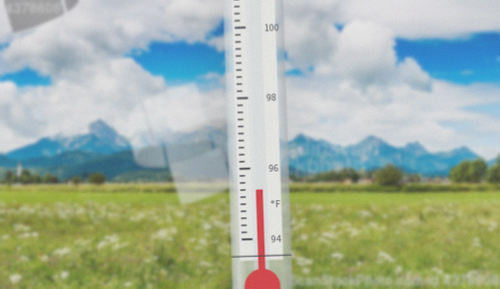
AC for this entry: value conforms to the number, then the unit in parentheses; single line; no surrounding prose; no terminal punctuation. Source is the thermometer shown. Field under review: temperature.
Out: 95.4 (°F)
